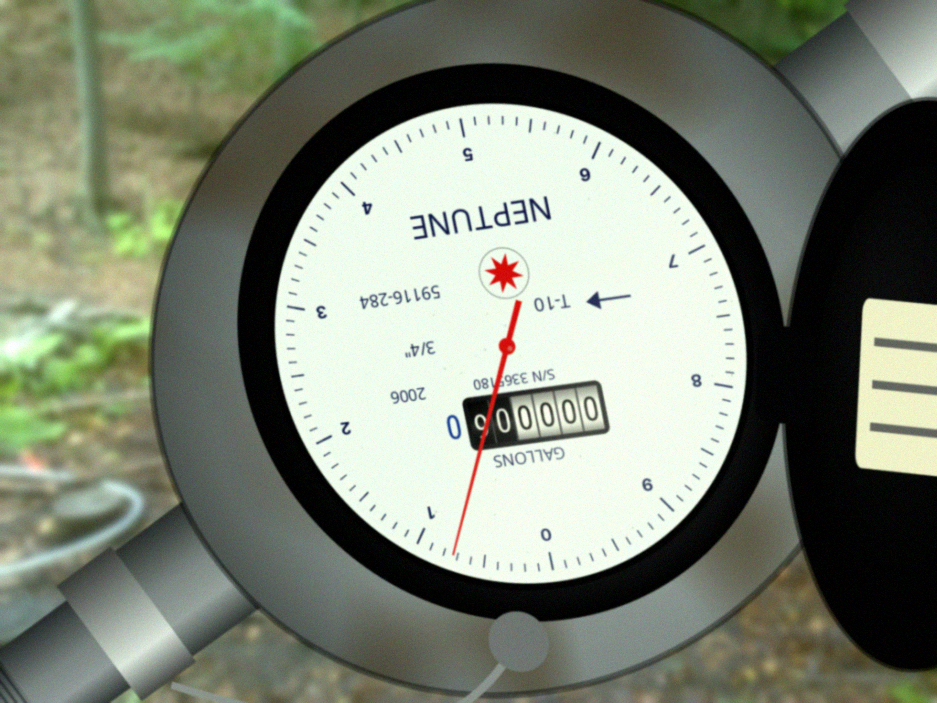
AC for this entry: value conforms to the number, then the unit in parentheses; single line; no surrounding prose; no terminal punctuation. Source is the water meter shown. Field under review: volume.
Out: 60.7 (gal)
